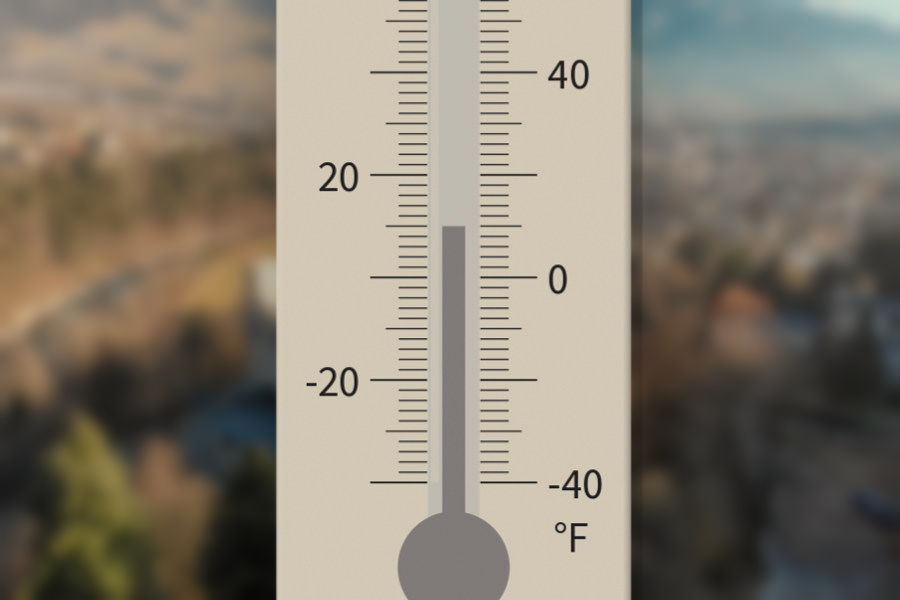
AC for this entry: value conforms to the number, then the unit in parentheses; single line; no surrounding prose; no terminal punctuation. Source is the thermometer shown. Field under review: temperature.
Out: 10 (°F)
